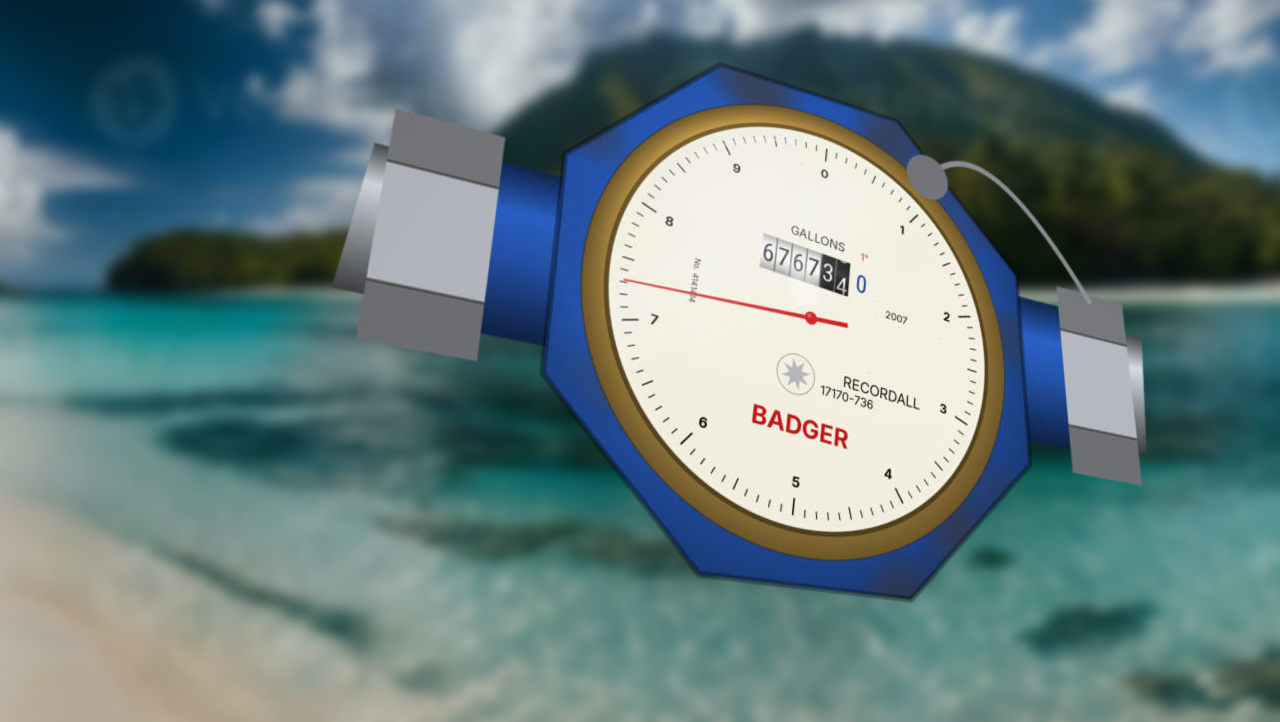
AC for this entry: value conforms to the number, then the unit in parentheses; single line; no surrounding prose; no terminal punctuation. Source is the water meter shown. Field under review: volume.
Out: 6767337.3 (gal)
